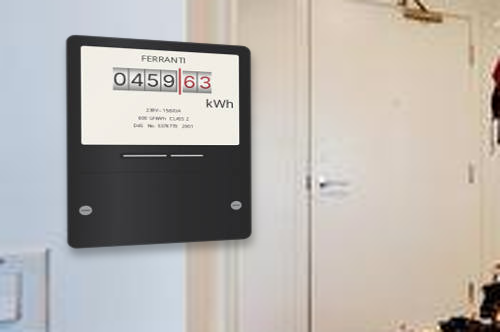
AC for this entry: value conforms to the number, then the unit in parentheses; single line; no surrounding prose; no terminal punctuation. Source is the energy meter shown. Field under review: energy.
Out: 459.63 (kWh)
